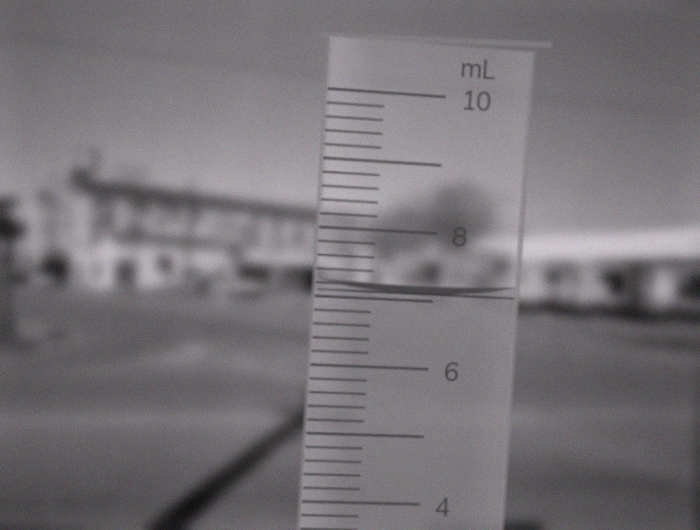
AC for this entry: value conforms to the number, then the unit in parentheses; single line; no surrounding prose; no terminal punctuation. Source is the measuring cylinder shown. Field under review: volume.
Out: 7.1 (mL)
